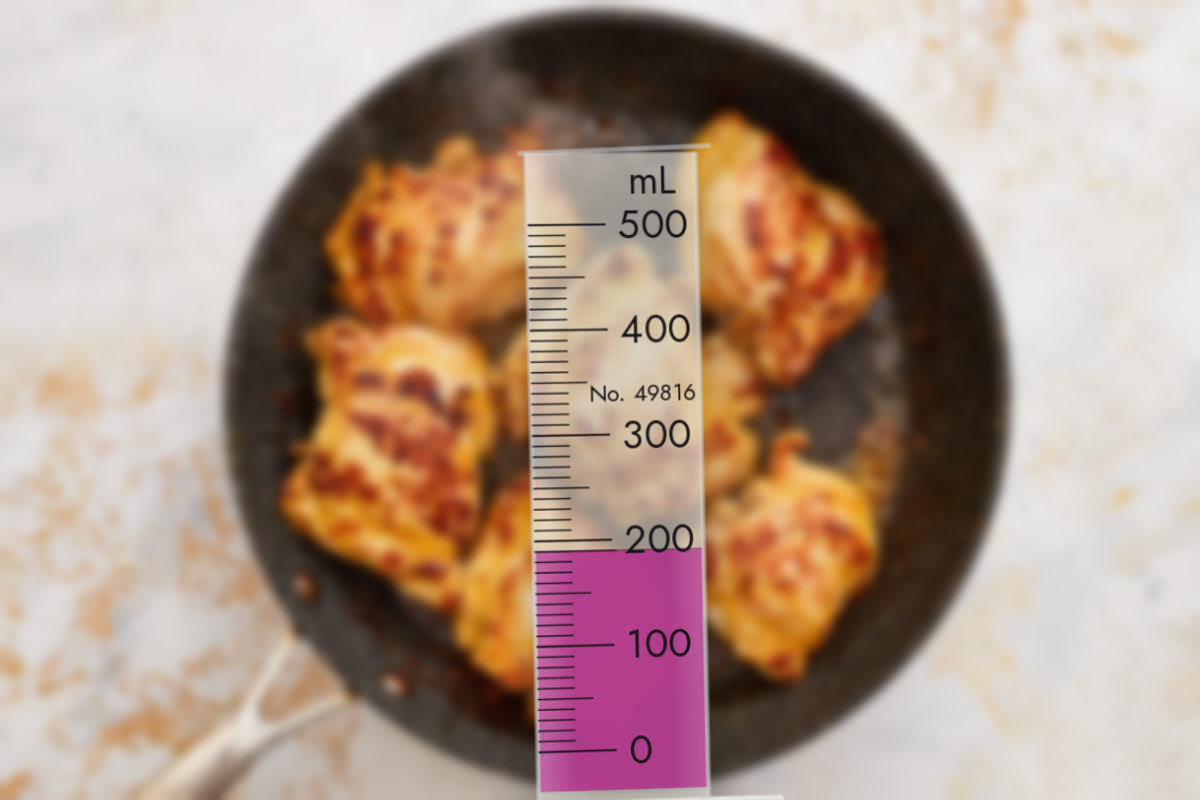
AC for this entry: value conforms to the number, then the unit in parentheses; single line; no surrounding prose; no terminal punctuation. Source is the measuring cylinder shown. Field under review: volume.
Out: 190 (mL)
